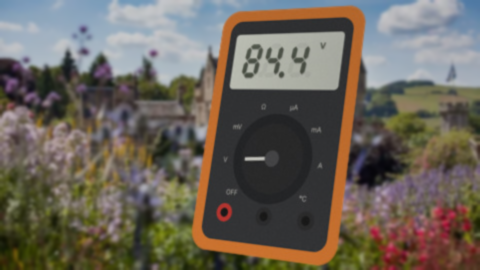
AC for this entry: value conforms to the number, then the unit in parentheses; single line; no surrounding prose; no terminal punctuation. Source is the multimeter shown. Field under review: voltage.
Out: 84.4 (V)
